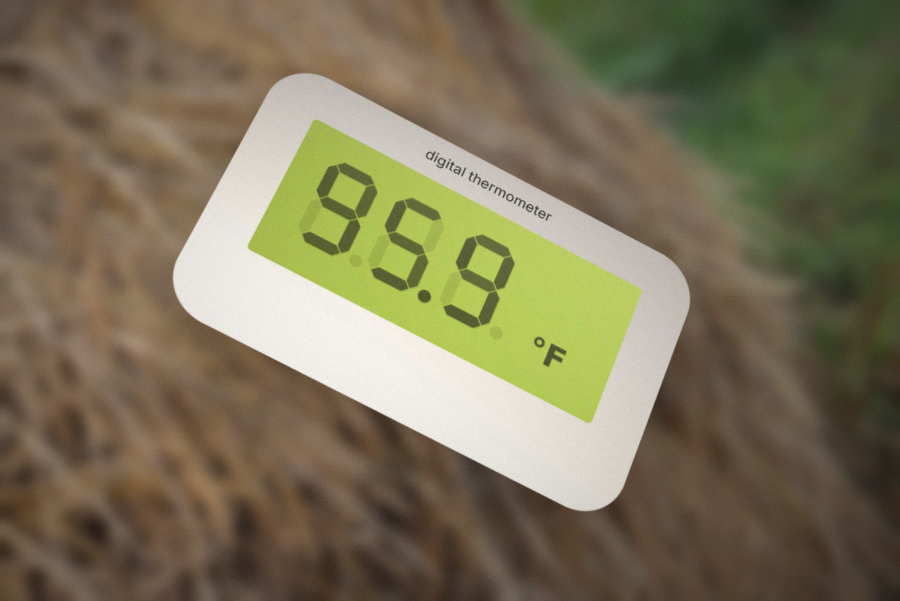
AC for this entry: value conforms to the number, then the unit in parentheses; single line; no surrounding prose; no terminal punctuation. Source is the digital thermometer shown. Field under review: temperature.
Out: 95.9 (°F)
